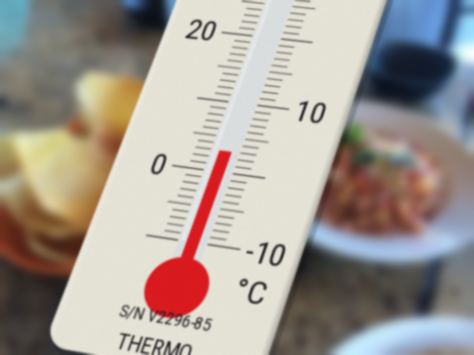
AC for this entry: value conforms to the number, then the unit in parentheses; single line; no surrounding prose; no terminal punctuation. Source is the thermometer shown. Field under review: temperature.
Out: 3 (°C)
